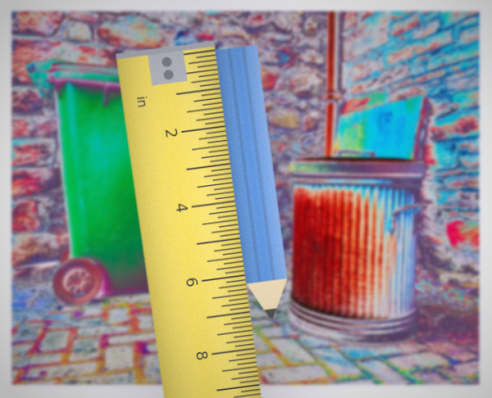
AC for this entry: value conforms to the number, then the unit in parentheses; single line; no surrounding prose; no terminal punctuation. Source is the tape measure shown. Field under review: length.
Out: 7.25 (in)
